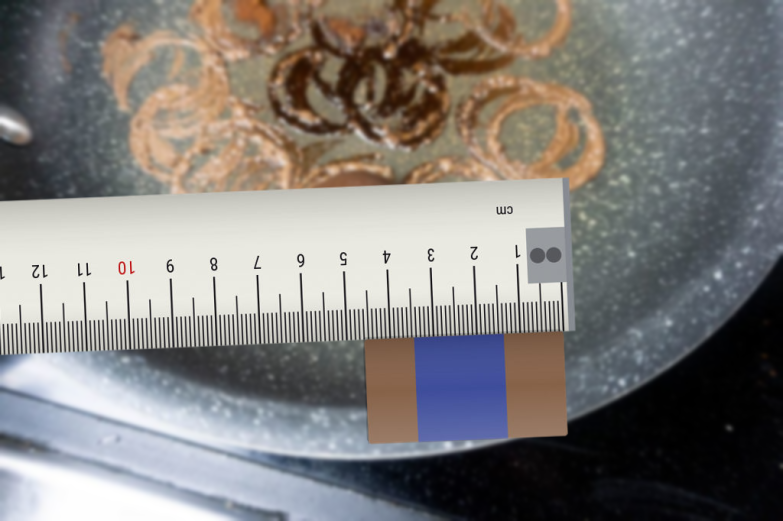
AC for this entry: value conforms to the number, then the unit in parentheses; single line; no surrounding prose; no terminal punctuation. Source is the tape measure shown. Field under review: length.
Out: 4.6 (cm)
